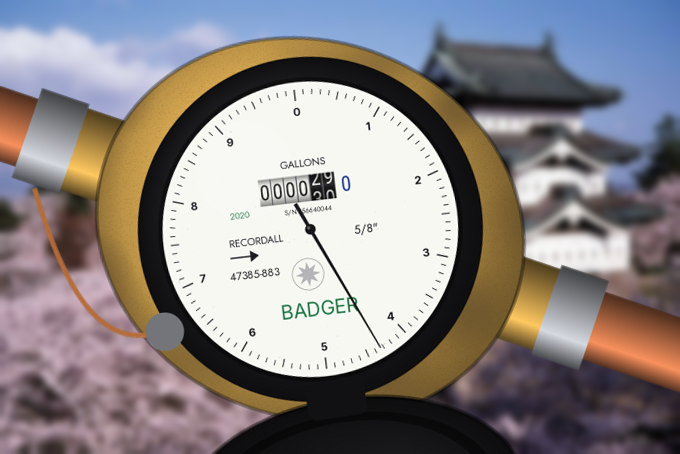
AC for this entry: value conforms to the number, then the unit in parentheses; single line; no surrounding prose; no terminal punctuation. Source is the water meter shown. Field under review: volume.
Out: 294.3 (gal)
